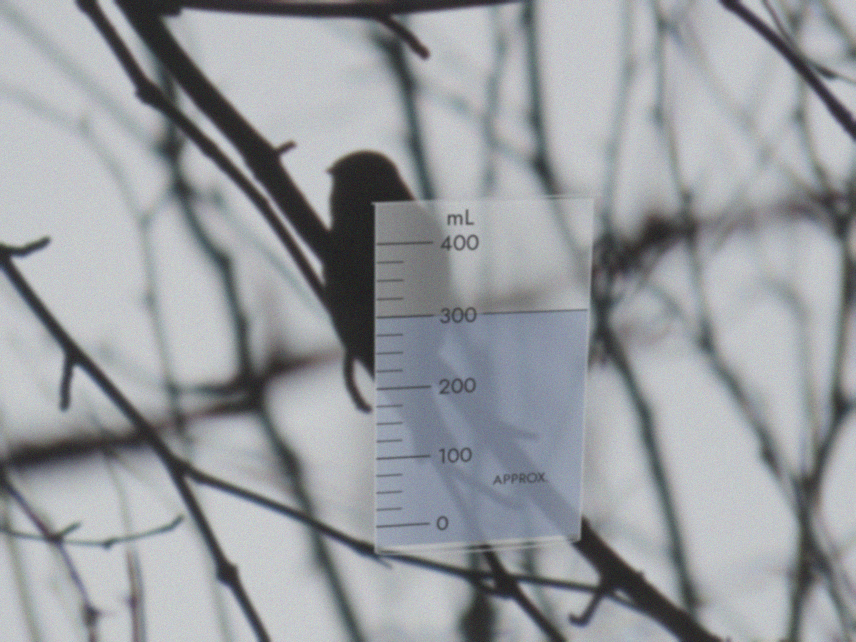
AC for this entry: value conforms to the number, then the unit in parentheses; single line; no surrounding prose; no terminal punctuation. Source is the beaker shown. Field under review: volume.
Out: 300 (mL)
